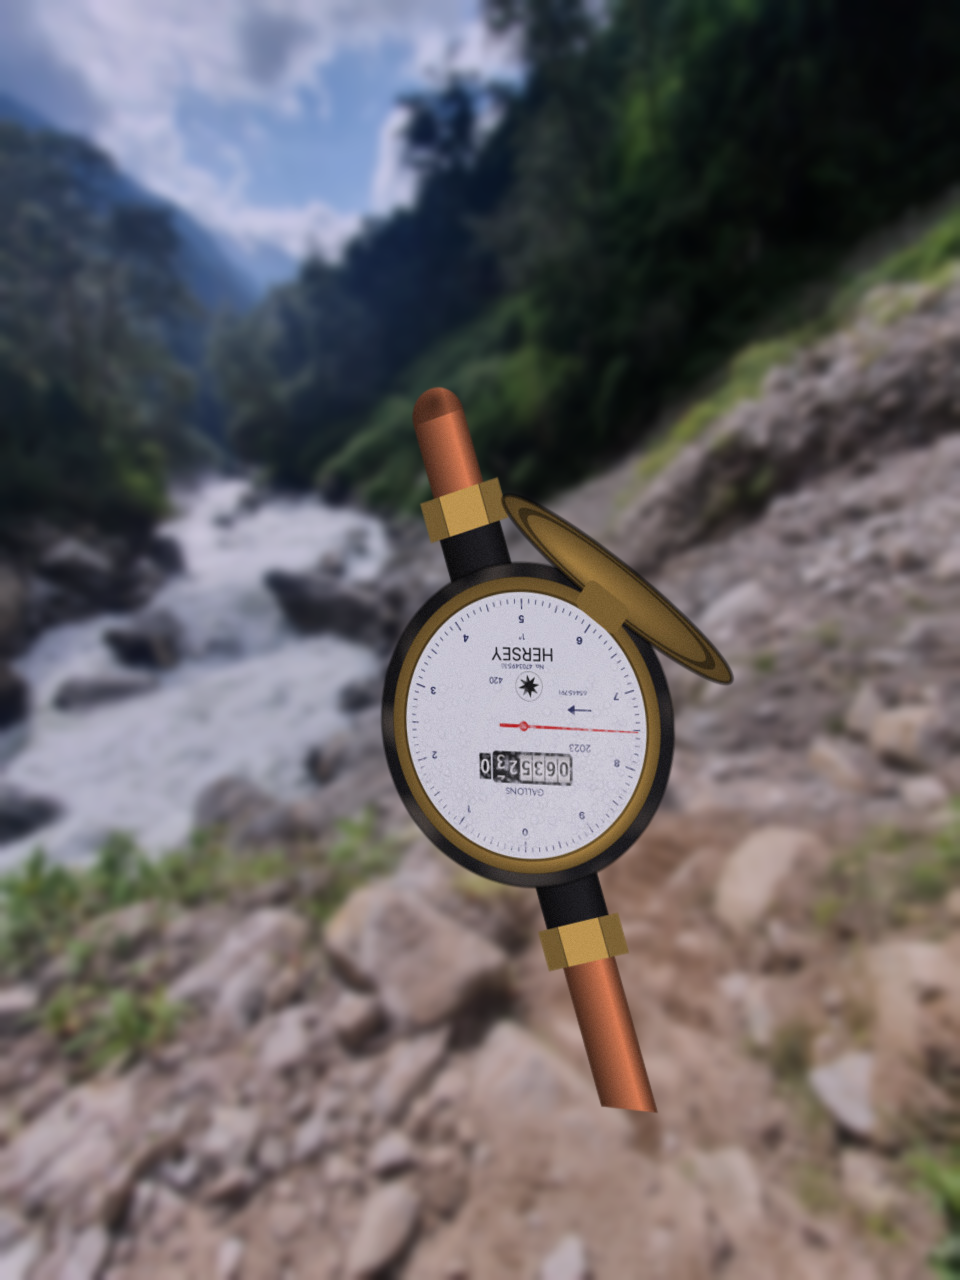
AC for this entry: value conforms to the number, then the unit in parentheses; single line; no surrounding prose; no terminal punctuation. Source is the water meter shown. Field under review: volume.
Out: 635227.5 (gal)
